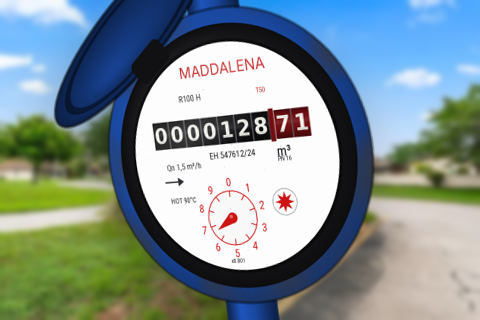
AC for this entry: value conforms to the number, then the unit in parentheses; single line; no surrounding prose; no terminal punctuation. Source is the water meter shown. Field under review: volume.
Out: 128.716 (m³)
